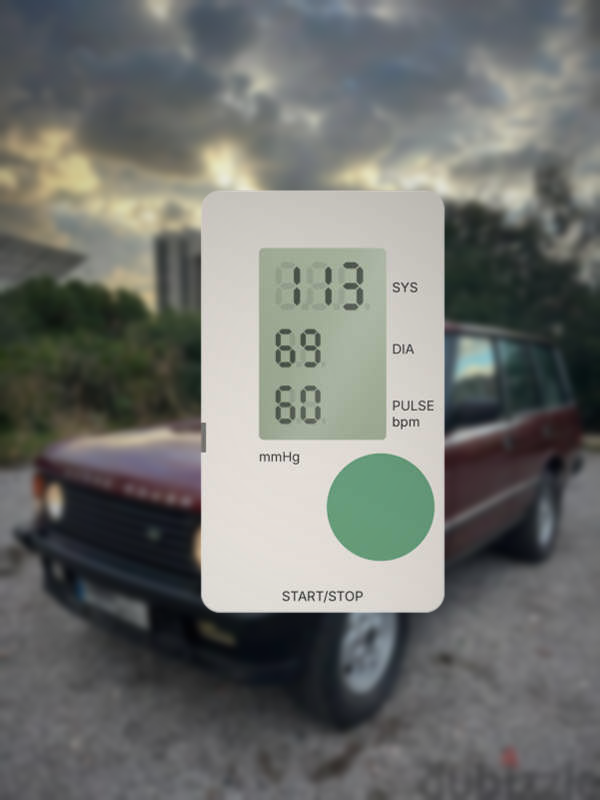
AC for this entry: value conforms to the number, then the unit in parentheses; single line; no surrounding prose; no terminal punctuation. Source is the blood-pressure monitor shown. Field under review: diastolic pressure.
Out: 69 (mmHg)
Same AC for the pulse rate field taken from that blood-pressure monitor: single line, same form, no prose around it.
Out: 60 (bpm)
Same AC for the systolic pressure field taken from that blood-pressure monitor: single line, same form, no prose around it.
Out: 113 (mmHg)
